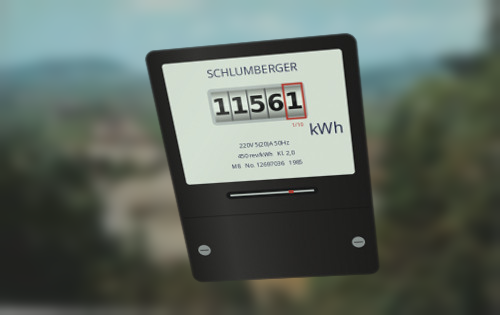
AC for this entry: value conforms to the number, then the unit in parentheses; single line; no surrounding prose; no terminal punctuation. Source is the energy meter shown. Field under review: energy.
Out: 1156.1 (kWh)
